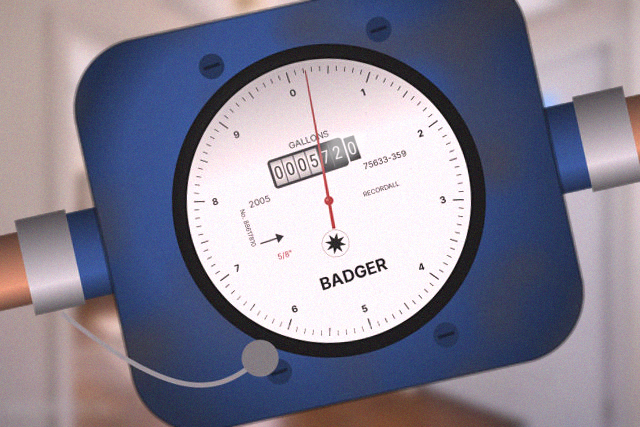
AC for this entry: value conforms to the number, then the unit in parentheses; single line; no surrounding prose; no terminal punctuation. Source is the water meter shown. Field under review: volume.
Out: 5720.2 (gal)
